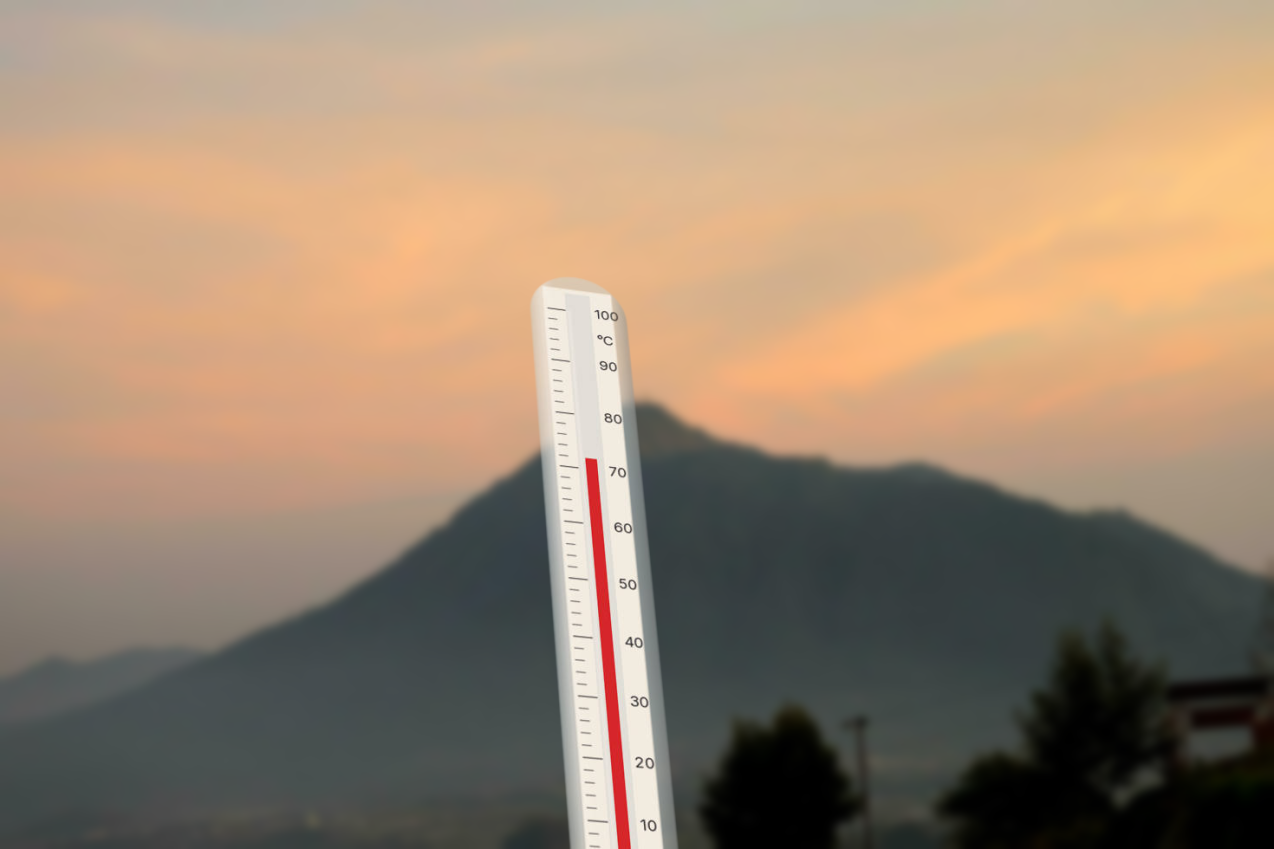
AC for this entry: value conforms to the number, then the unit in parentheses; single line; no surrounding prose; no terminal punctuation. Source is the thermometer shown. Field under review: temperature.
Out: 72 (°C)
